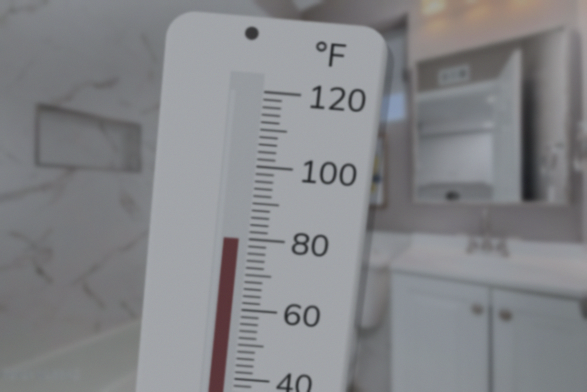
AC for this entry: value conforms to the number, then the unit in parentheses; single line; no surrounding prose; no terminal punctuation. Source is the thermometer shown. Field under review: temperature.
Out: 80 (°F)
